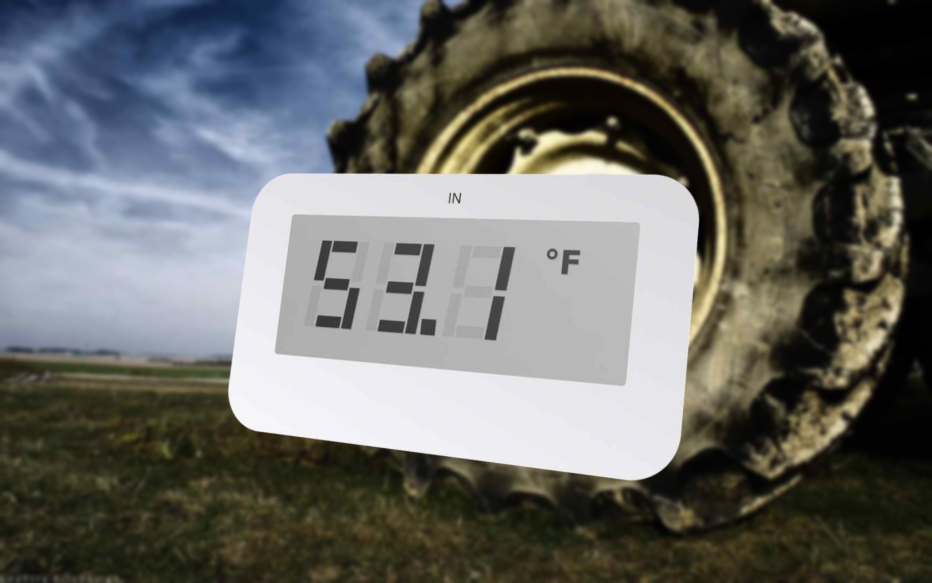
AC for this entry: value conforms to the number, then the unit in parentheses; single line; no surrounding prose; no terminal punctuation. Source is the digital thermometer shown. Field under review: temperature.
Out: 53.1 (°F)
